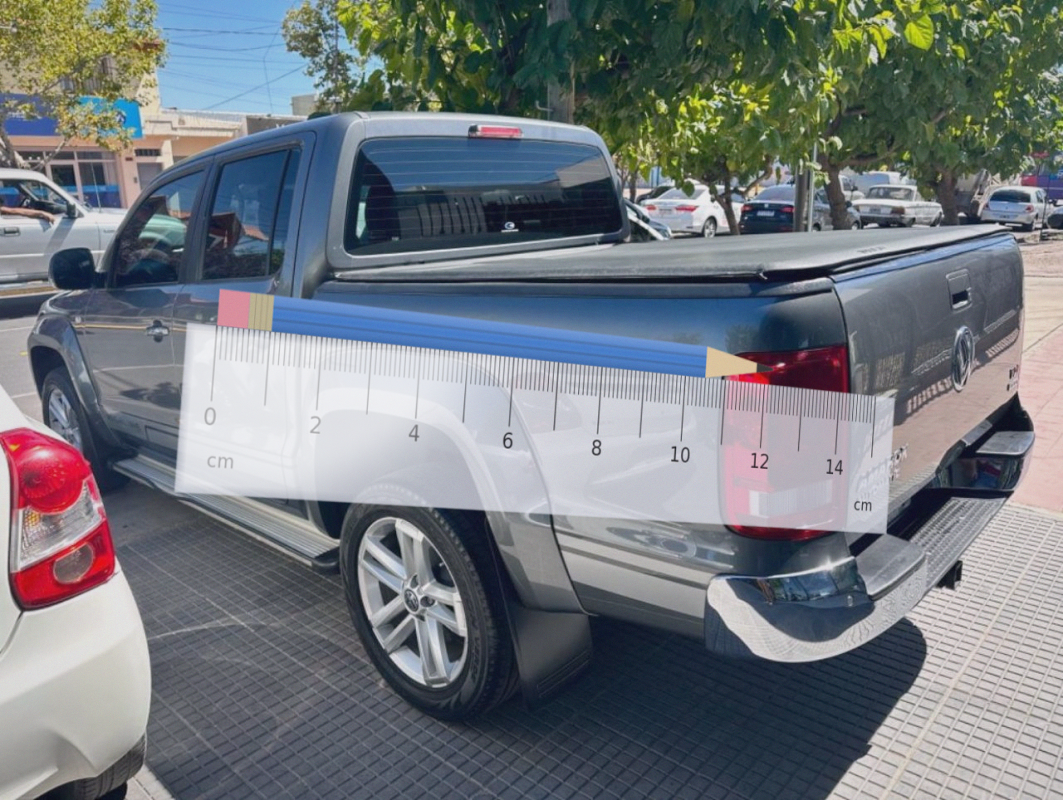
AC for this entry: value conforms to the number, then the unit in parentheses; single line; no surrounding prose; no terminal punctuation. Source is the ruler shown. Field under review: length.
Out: 12.2 (cm)
